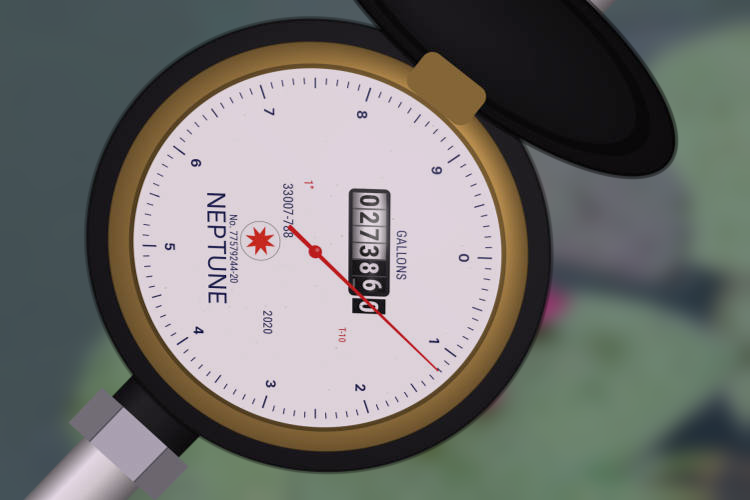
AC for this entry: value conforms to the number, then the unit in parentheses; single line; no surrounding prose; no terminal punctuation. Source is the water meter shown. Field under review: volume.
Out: 273861.2 (gal)
